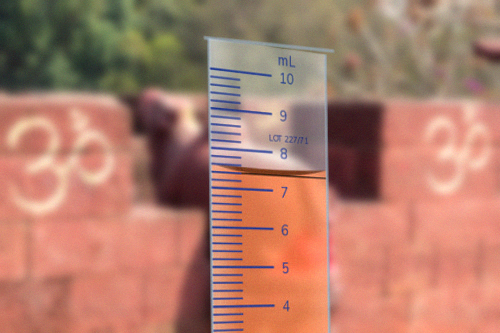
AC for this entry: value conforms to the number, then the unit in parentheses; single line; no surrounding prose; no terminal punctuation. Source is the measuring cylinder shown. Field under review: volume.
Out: 7.4 (mL)
